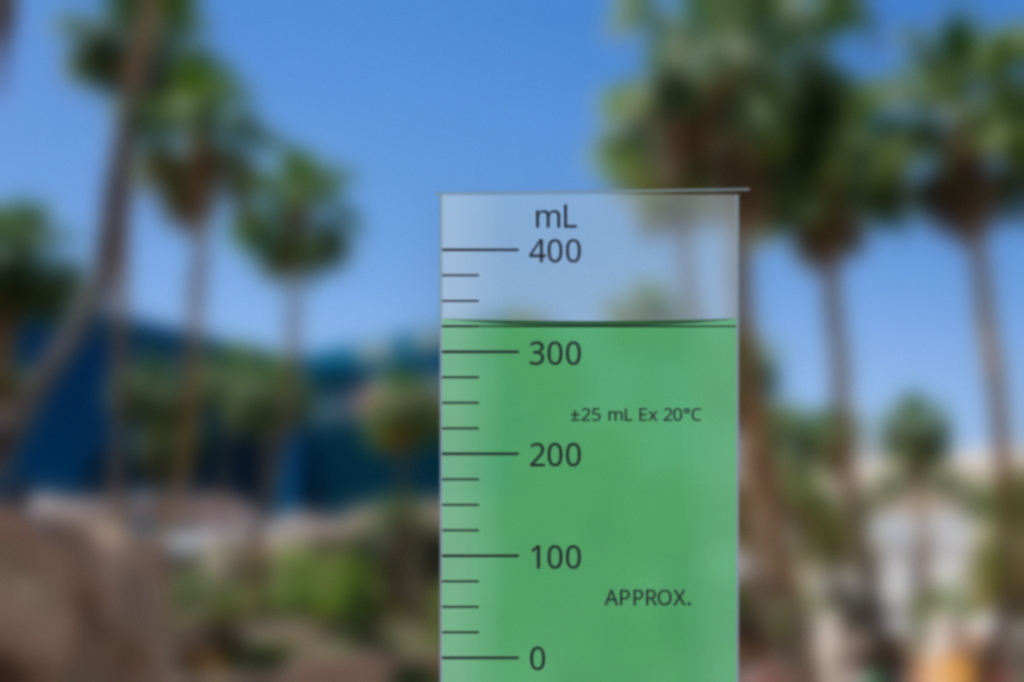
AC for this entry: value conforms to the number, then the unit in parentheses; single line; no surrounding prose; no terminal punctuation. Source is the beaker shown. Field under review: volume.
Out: 325 (mL)
